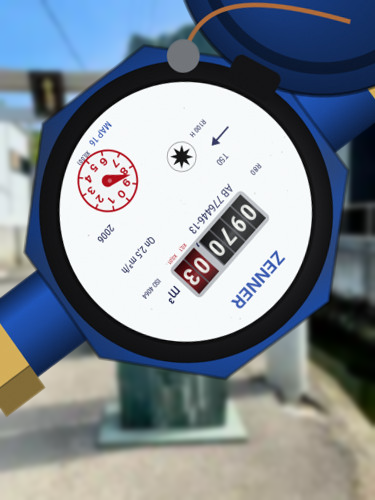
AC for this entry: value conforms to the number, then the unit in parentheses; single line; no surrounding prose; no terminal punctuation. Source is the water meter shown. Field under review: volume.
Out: 970.038 (m³)
